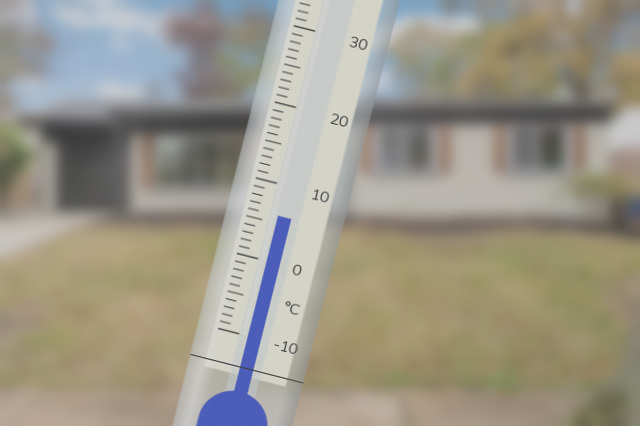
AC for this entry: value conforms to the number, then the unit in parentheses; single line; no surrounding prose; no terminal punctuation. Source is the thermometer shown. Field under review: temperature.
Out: 6 (°C)
